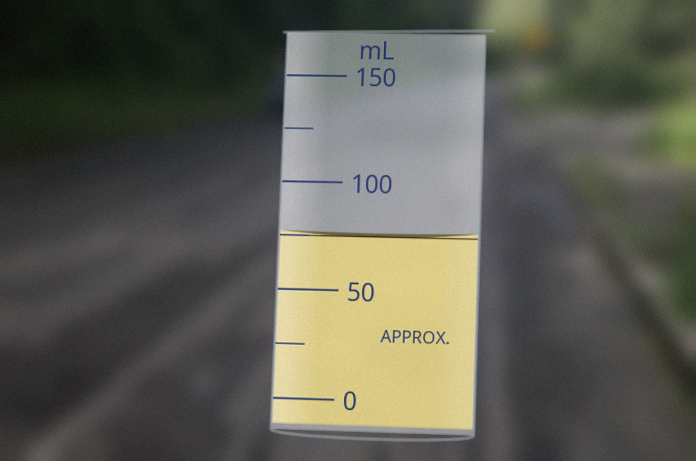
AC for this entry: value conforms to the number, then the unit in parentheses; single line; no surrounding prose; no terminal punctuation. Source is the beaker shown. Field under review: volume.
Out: 75 (mL)
